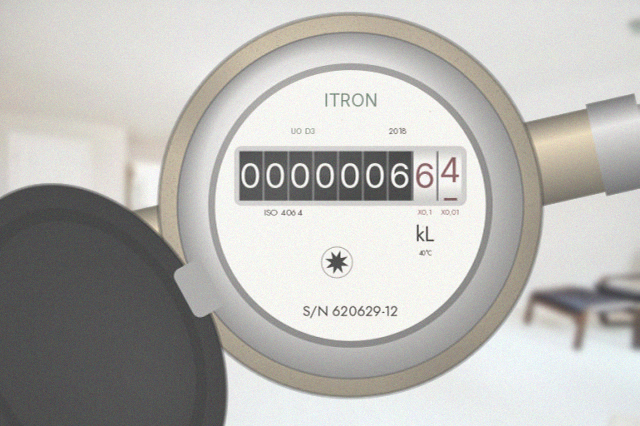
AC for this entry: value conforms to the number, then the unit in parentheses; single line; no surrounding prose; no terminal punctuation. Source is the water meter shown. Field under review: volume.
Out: 6.64 (kL)
